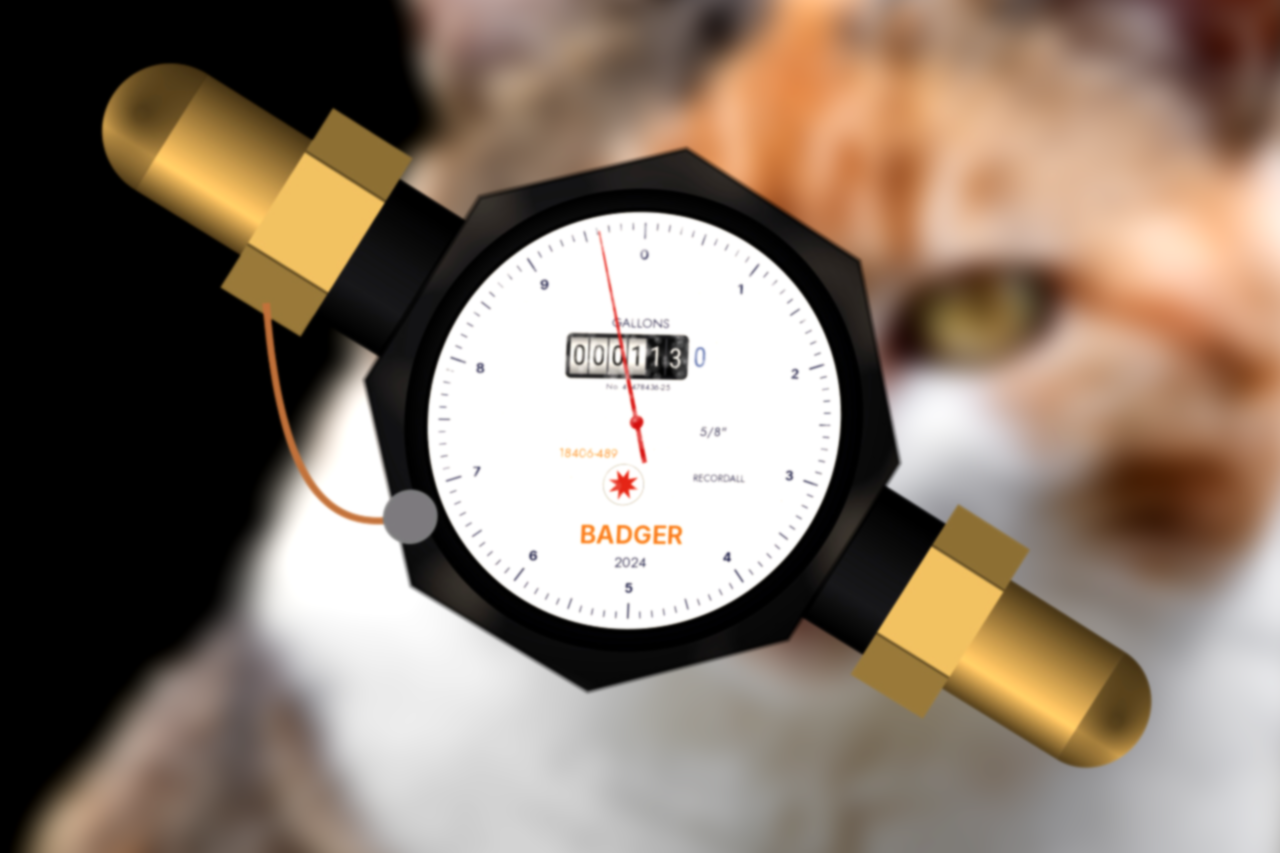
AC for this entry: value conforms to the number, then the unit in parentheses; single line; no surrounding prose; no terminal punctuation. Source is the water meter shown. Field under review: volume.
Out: 1129.6 (gal)
